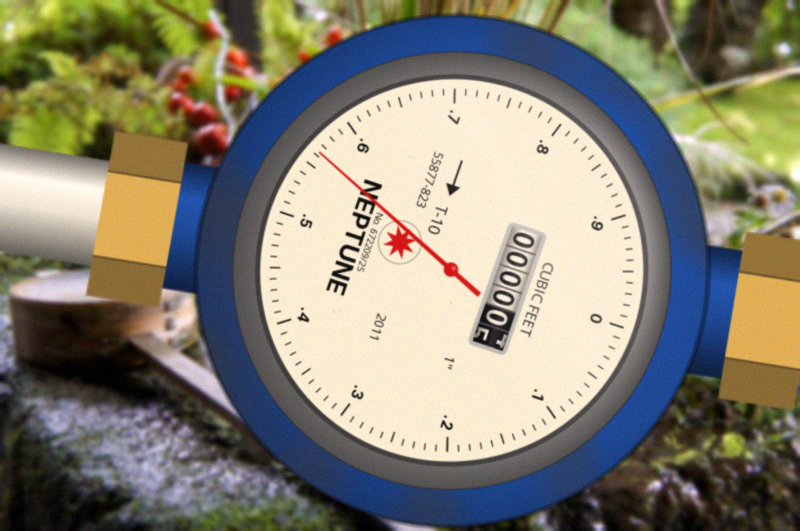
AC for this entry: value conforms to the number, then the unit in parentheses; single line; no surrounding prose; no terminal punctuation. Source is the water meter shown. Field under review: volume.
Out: 4.56 (ft³)
